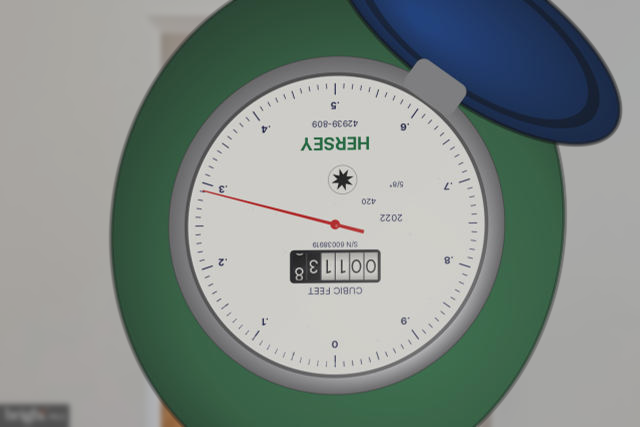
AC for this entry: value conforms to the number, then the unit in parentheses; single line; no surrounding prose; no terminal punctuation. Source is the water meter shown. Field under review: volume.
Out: 1138.29 (ft³)
